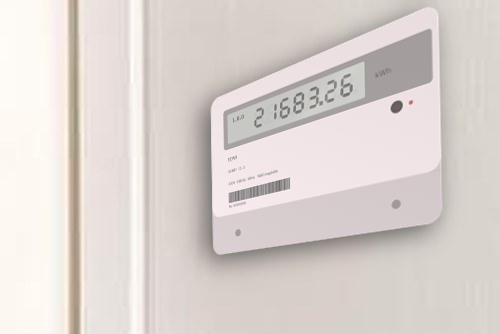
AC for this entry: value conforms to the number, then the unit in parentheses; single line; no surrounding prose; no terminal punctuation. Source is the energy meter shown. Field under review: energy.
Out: 21683.26 (kWh)
